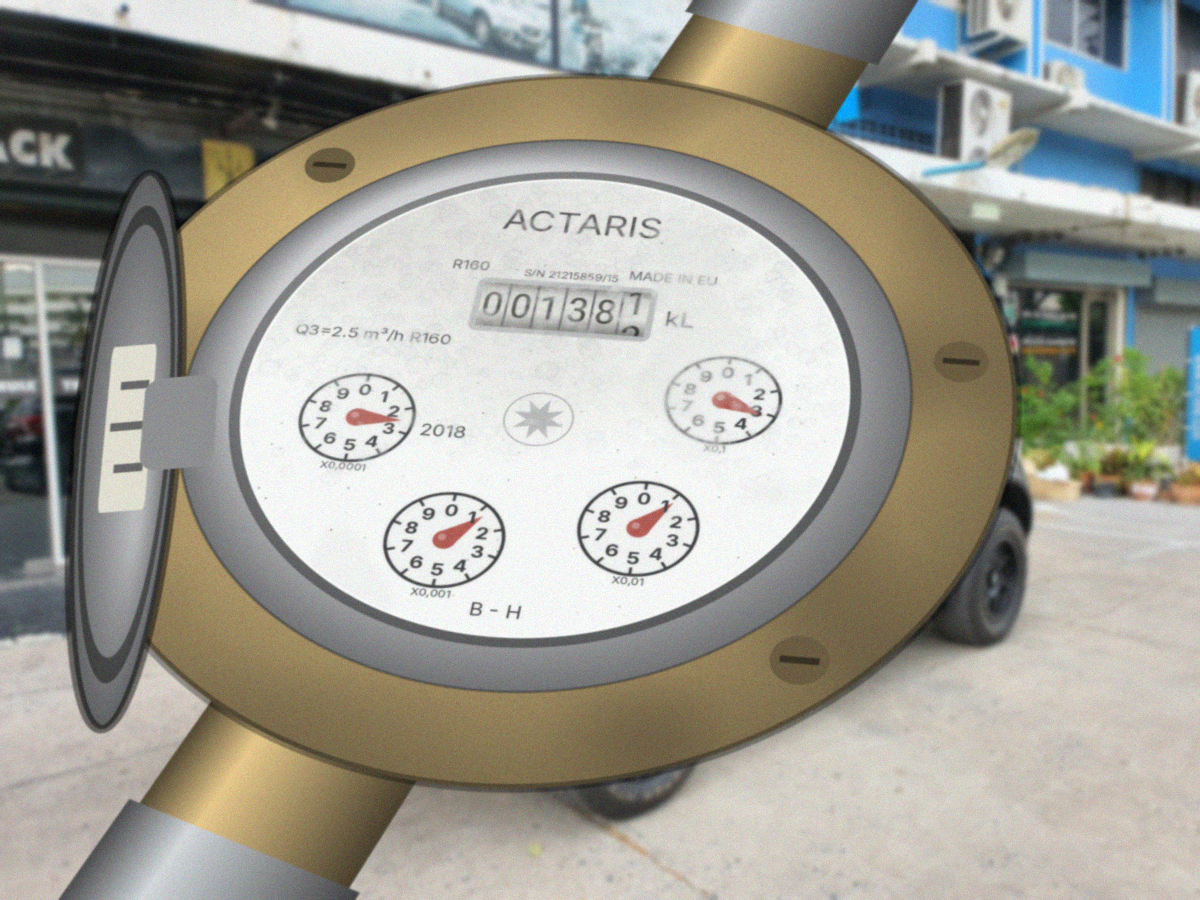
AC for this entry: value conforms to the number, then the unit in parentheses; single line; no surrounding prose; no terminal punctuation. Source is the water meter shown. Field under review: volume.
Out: 1381.3112 (kL)
